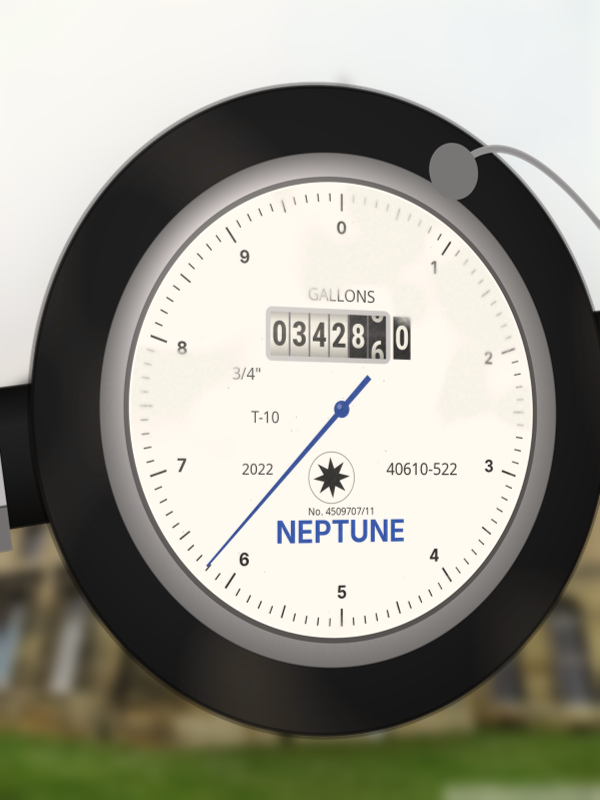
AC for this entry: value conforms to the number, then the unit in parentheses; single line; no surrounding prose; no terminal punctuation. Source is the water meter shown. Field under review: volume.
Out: 342856.2 (gal)
